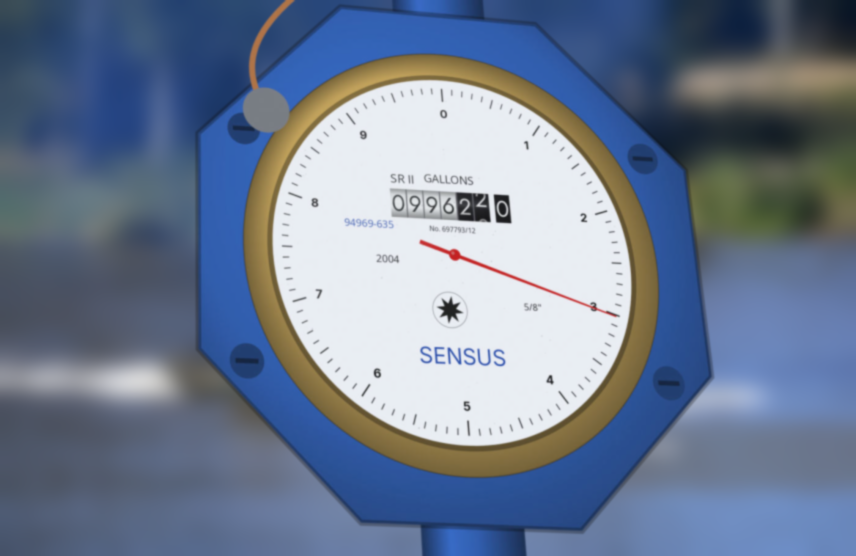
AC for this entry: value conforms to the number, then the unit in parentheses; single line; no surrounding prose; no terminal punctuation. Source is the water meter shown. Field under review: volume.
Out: 996223.0 (gal)
